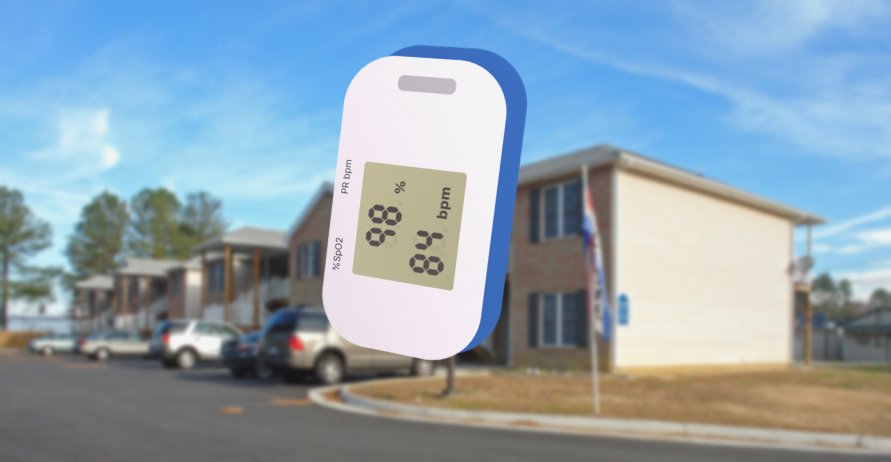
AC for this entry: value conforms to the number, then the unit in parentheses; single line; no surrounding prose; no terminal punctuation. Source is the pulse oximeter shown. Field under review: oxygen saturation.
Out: 98 (%)
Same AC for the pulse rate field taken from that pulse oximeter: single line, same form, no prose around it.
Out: 84 (bpm)
